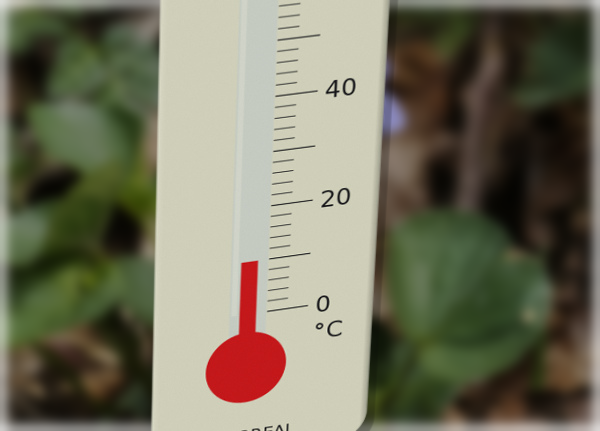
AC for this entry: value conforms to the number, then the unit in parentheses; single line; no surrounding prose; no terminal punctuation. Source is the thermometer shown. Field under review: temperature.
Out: 10 (°C)
